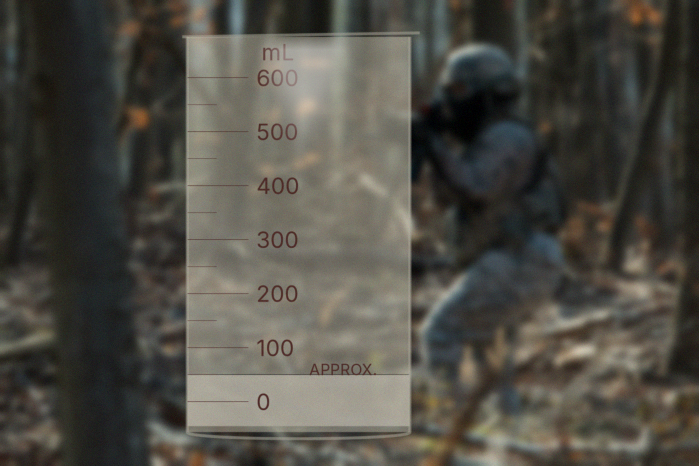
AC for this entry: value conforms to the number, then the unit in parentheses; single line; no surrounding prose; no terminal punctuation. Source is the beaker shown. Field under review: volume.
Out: 50 (mL)
